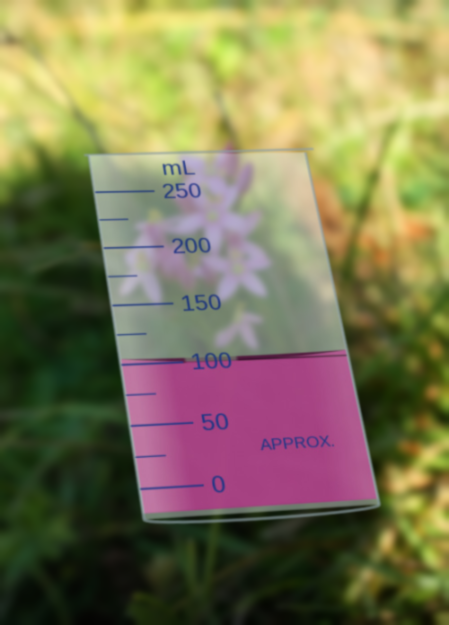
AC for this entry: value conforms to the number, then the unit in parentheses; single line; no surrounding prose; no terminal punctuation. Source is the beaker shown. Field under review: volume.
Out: 100 (mL)
